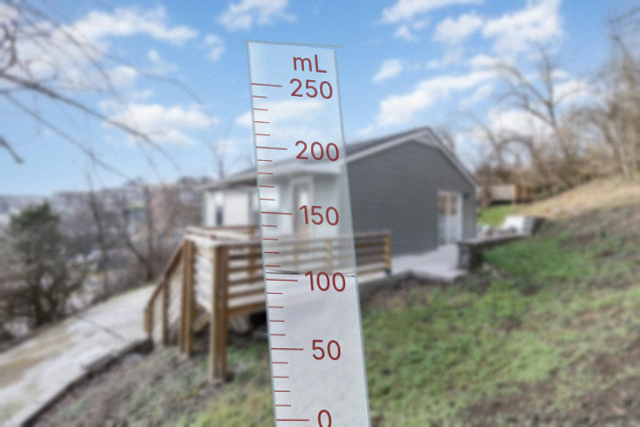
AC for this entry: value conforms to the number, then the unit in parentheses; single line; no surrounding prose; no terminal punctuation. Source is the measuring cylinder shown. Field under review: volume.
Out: 105 (mL)
